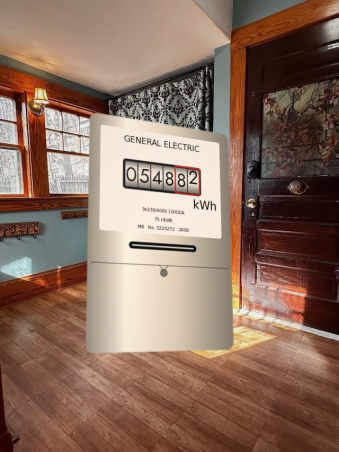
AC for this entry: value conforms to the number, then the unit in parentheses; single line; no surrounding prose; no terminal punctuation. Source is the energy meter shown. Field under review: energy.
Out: 548.82 (kWh)
